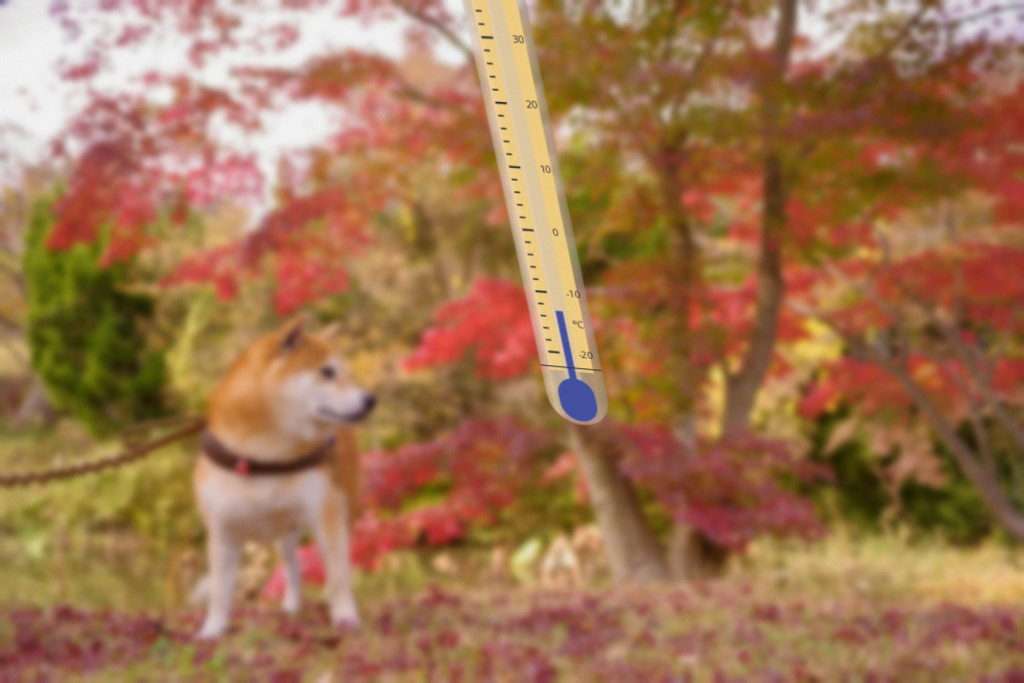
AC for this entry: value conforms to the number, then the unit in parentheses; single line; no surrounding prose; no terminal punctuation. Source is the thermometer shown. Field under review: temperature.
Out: -13 (°C)
